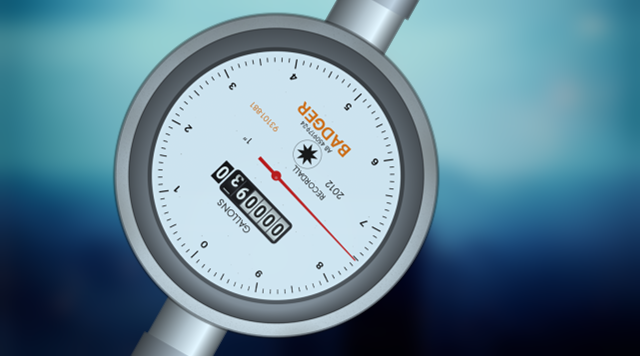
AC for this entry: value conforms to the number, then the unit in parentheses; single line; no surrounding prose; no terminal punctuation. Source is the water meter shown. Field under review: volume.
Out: 927.5 (gal)
